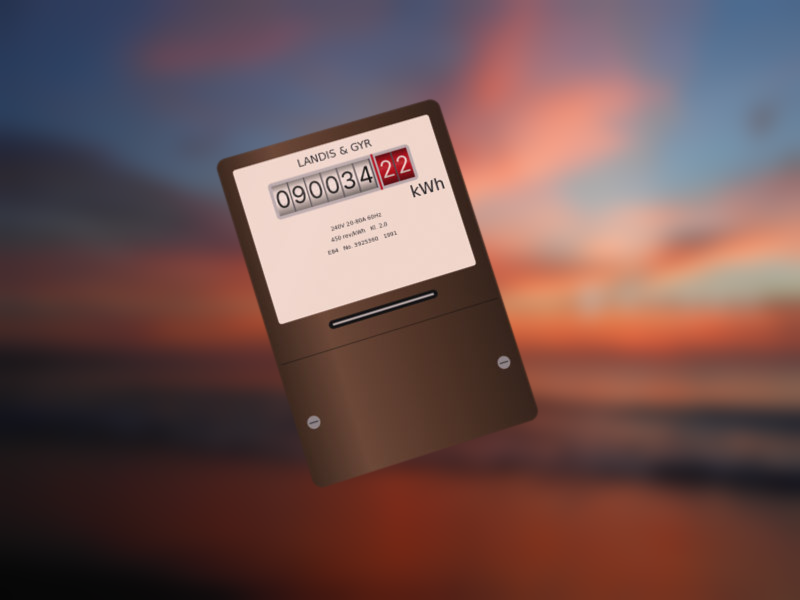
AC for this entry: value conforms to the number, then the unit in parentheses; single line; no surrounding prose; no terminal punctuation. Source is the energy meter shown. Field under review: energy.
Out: 90034.22 (kWh)
